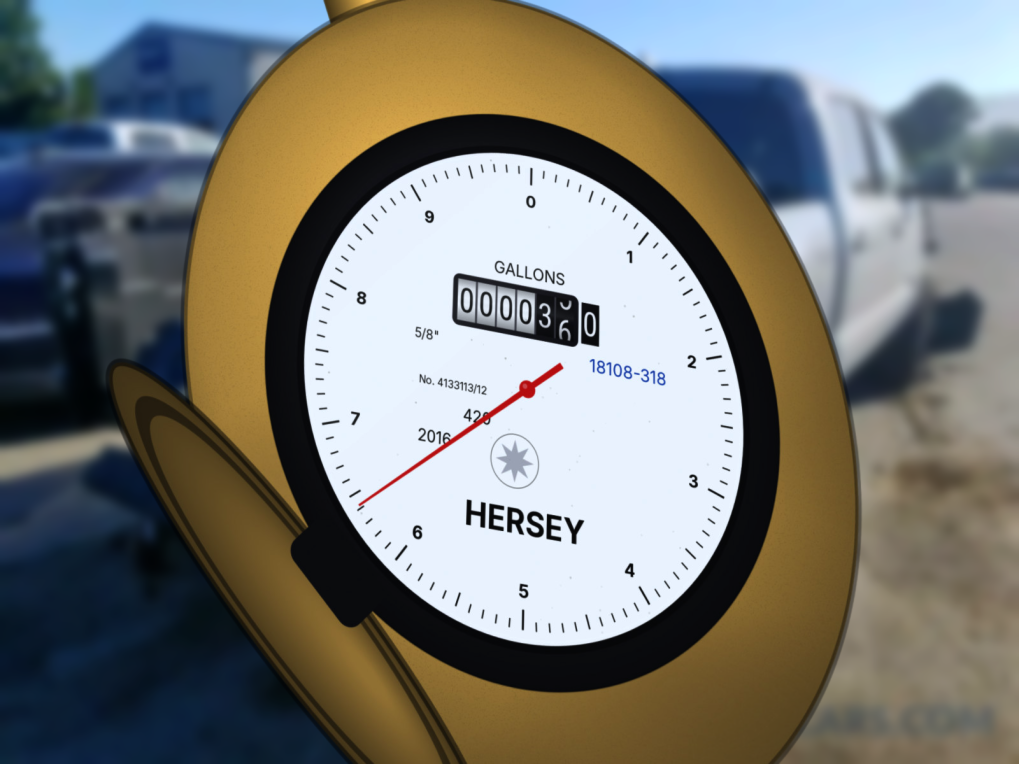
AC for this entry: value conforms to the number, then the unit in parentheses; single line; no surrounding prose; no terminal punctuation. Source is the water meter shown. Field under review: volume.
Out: 356.4 (gal)
